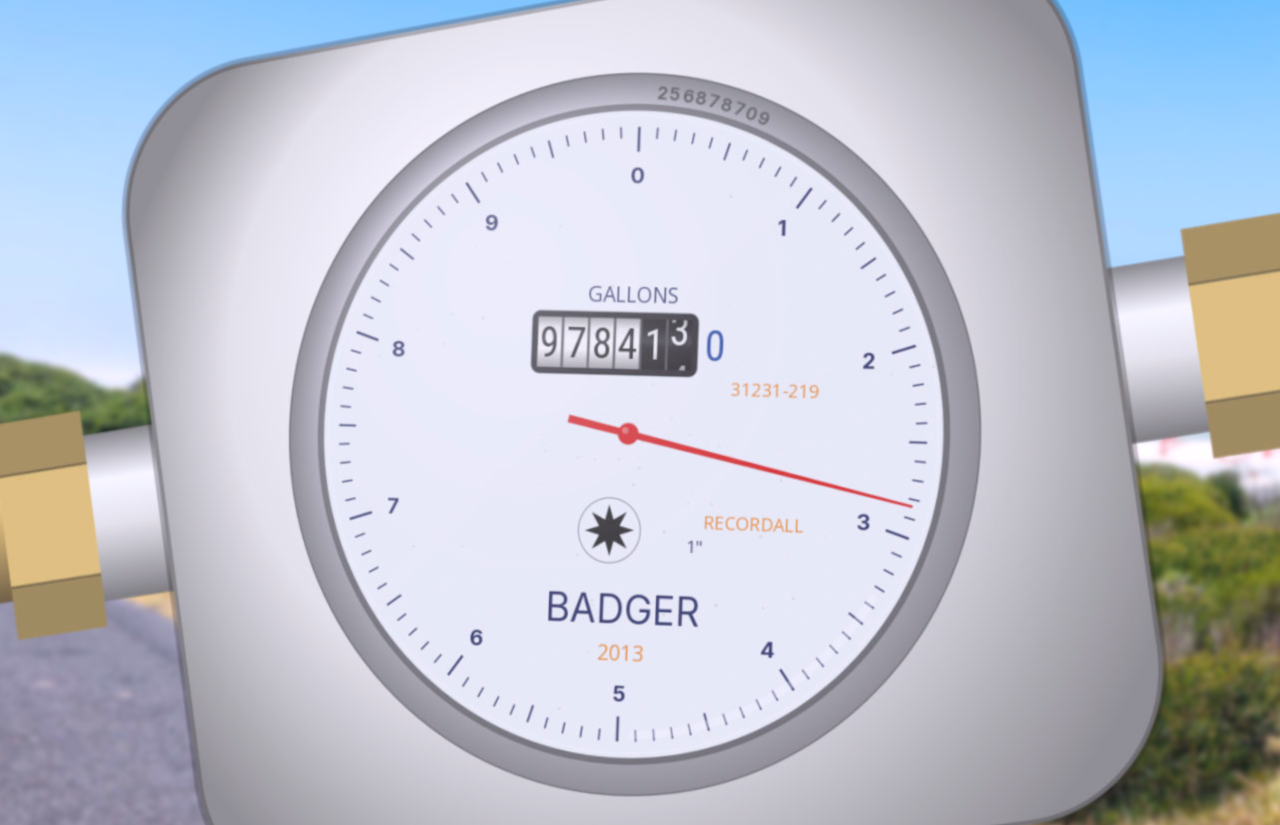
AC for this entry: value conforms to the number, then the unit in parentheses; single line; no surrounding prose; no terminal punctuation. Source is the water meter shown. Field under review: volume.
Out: 9784132.8 (gal)
